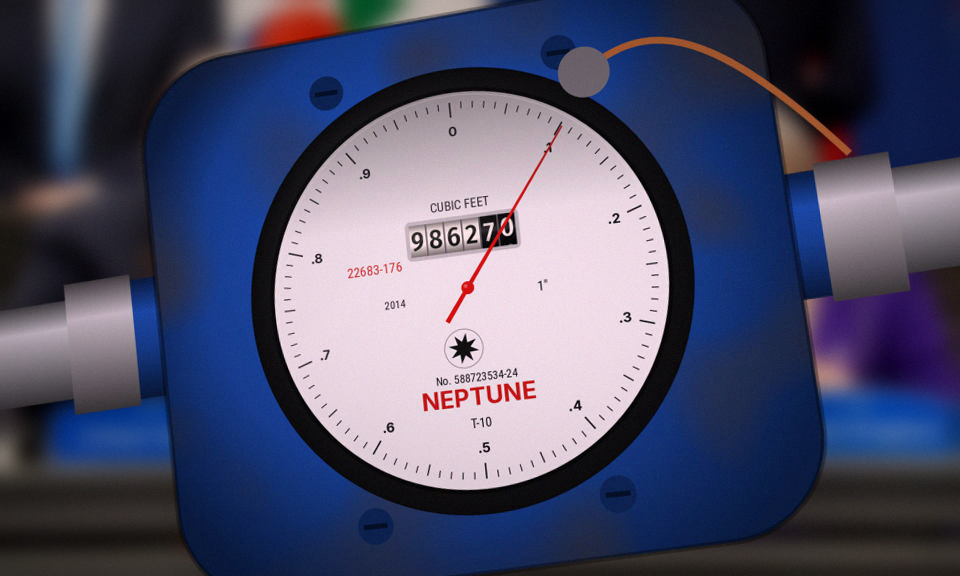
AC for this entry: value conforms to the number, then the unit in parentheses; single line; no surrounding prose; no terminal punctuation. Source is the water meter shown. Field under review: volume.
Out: 986270.10 (ft³)
